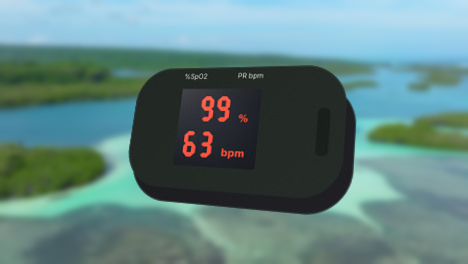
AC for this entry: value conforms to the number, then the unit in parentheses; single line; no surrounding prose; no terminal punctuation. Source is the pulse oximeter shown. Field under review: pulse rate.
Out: 63 (bpm)
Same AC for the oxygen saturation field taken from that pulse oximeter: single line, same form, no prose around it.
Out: 99 (%)
